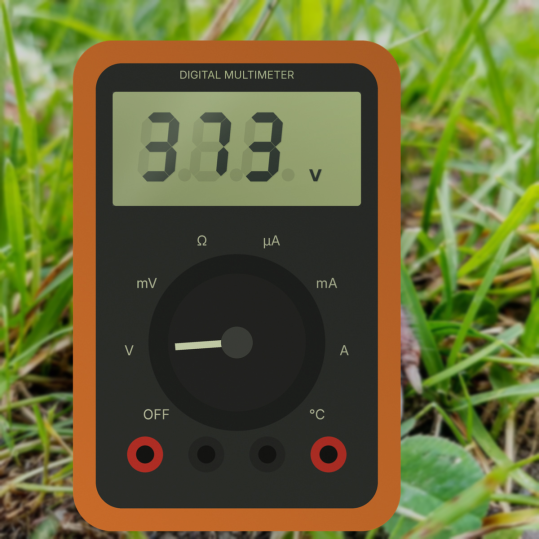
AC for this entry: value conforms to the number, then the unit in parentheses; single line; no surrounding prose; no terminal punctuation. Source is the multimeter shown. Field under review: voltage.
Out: 373 (V)
